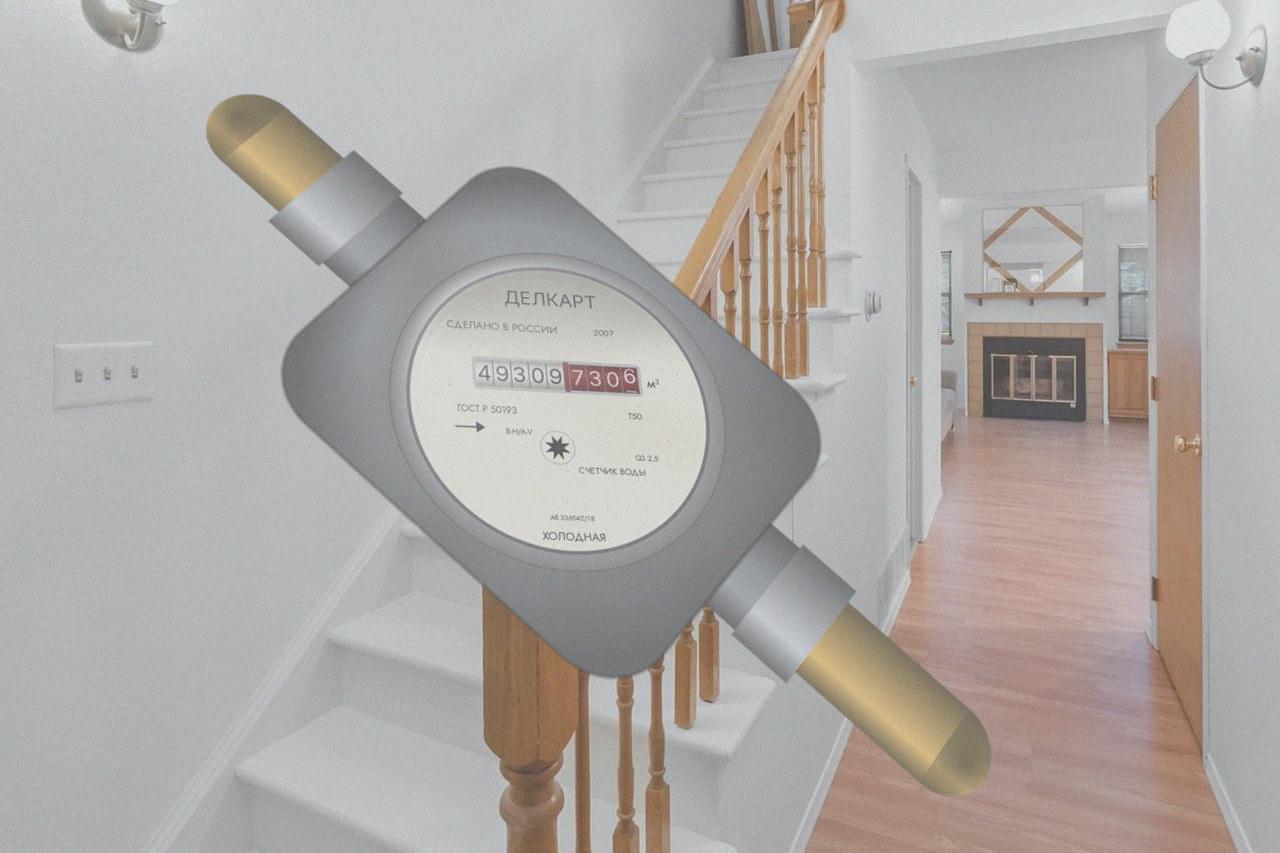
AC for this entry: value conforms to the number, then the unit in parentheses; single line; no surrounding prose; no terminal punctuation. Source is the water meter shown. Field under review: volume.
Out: 49309.7306 (m³)
